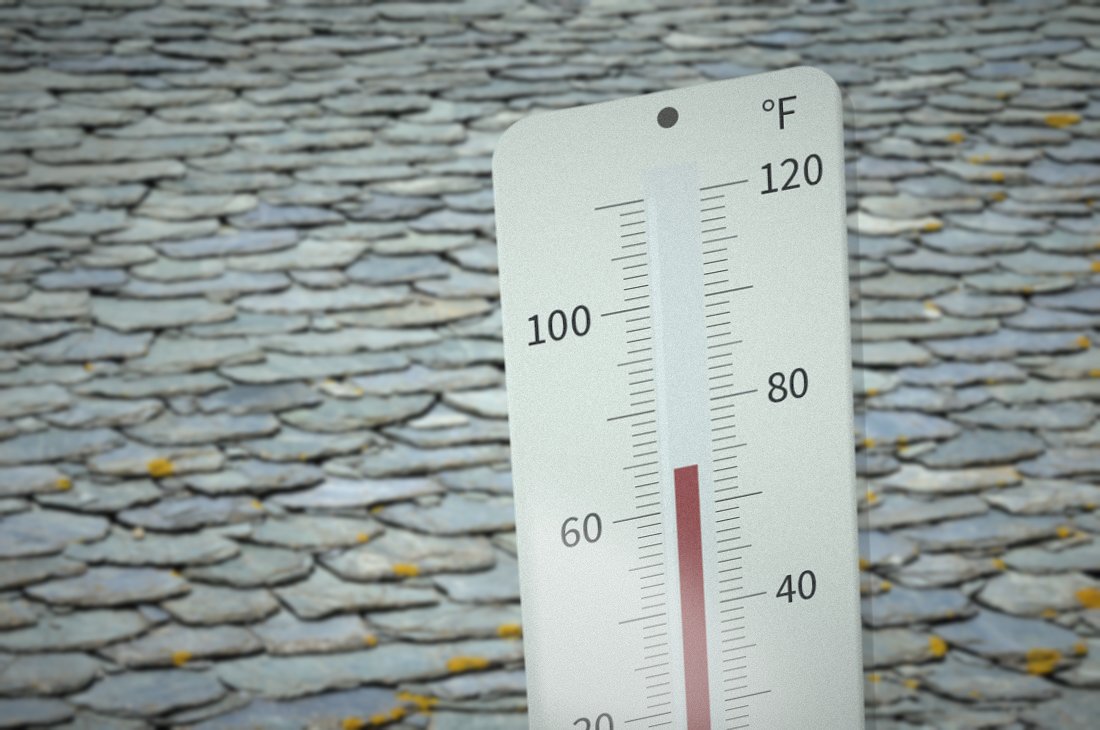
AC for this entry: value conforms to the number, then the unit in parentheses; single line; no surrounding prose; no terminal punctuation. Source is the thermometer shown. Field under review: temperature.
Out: 68 (°F)
